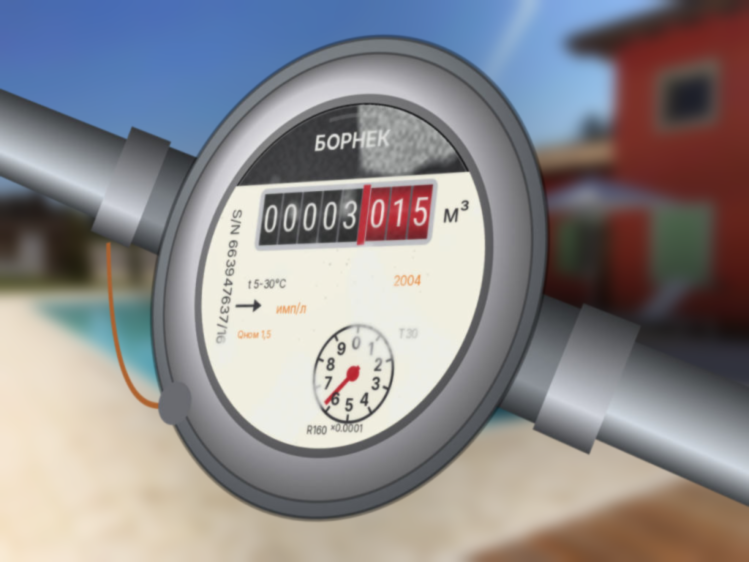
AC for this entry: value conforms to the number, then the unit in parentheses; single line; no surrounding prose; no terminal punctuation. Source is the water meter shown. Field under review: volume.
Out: 3.0156 (m³)
